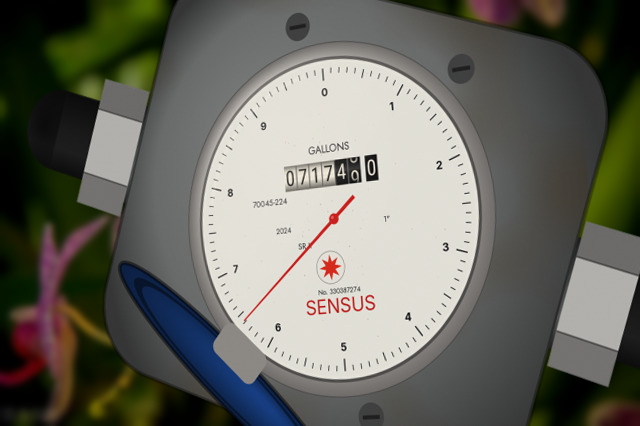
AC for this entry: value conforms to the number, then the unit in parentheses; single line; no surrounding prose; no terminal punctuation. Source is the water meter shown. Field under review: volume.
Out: 717486.4 (gal)
